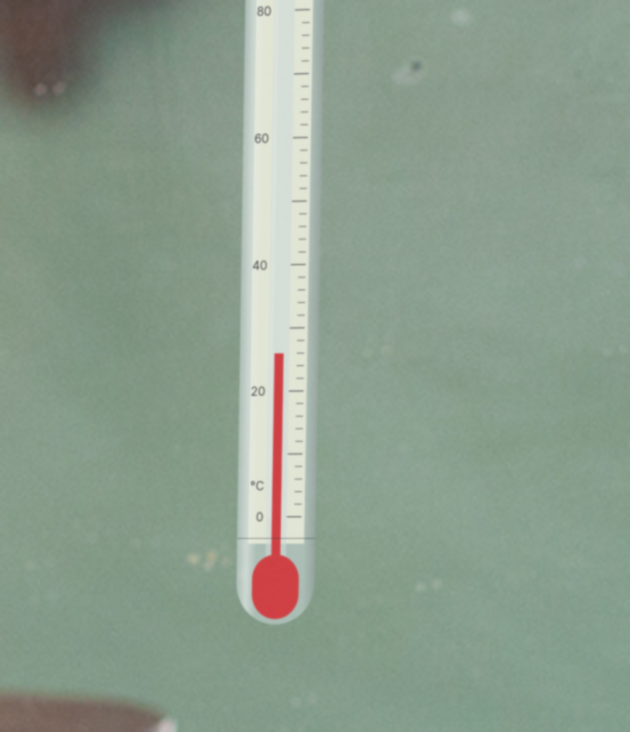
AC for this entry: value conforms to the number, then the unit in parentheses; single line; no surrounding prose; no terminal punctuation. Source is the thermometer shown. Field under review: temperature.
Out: 26 (°C)
